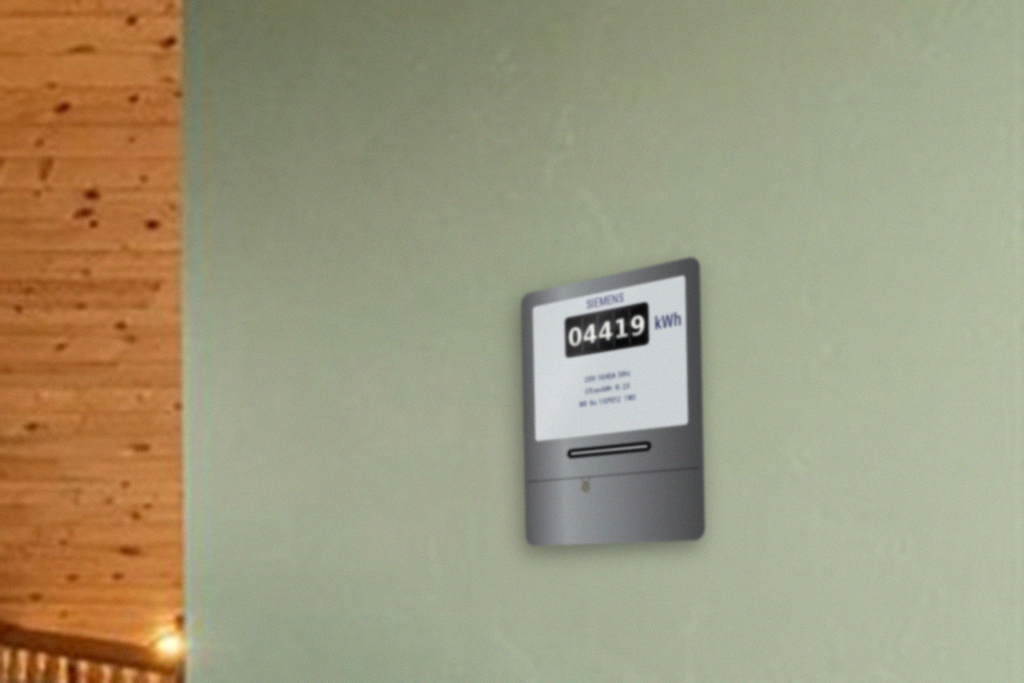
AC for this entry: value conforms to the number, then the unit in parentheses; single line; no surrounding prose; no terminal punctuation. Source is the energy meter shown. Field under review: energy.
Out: 4419 (kWh)
